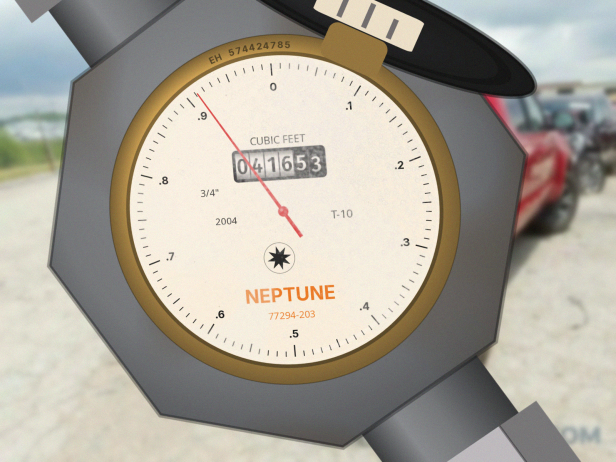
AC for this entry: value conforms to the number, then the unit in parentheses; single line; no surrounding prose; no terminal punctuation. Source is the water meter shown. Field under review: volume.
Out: 41652.91 (ft³)
